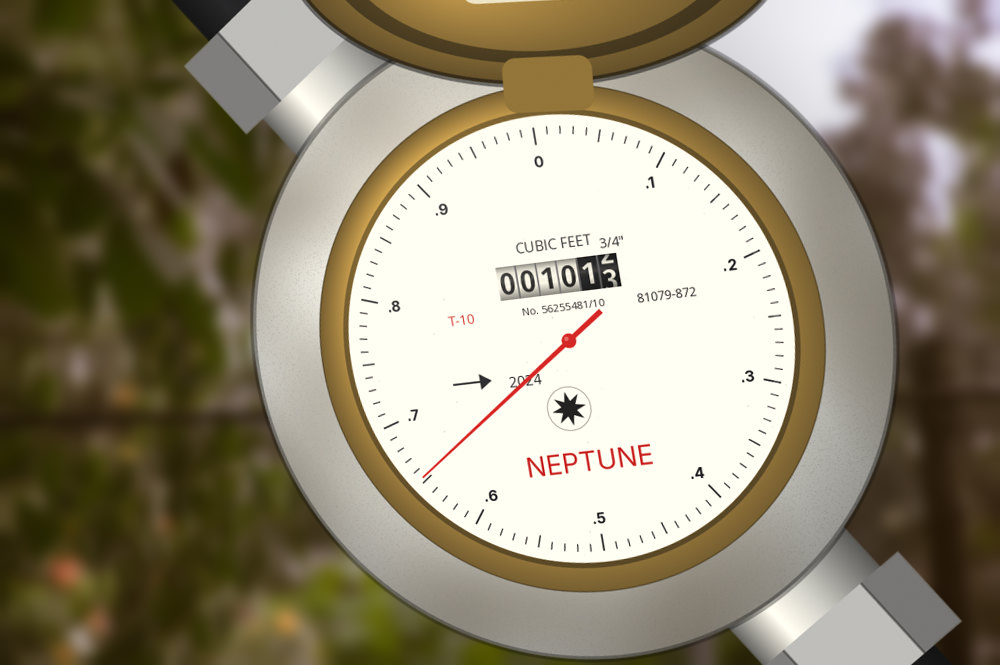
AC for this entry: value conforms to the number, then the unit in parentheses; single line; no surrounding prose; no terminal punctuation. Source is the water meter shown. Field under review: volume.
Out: 1012.65 (ft³)
